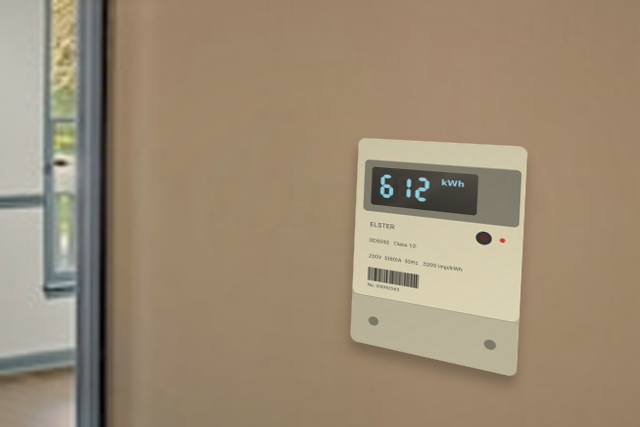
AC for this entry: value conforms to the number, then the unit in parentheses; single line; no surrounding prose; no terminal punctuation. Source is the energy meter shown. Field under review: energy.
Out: 612 (kWh)
